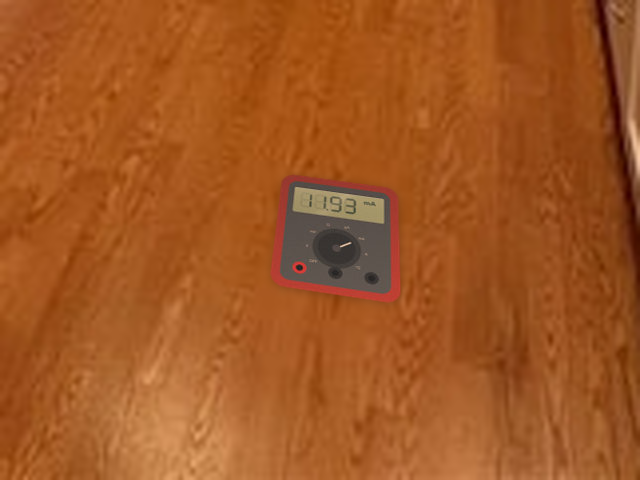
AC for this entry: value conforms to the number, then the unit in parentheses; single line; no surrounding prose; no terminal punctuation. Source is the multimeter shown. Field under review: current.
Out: 11.93 (mA)
